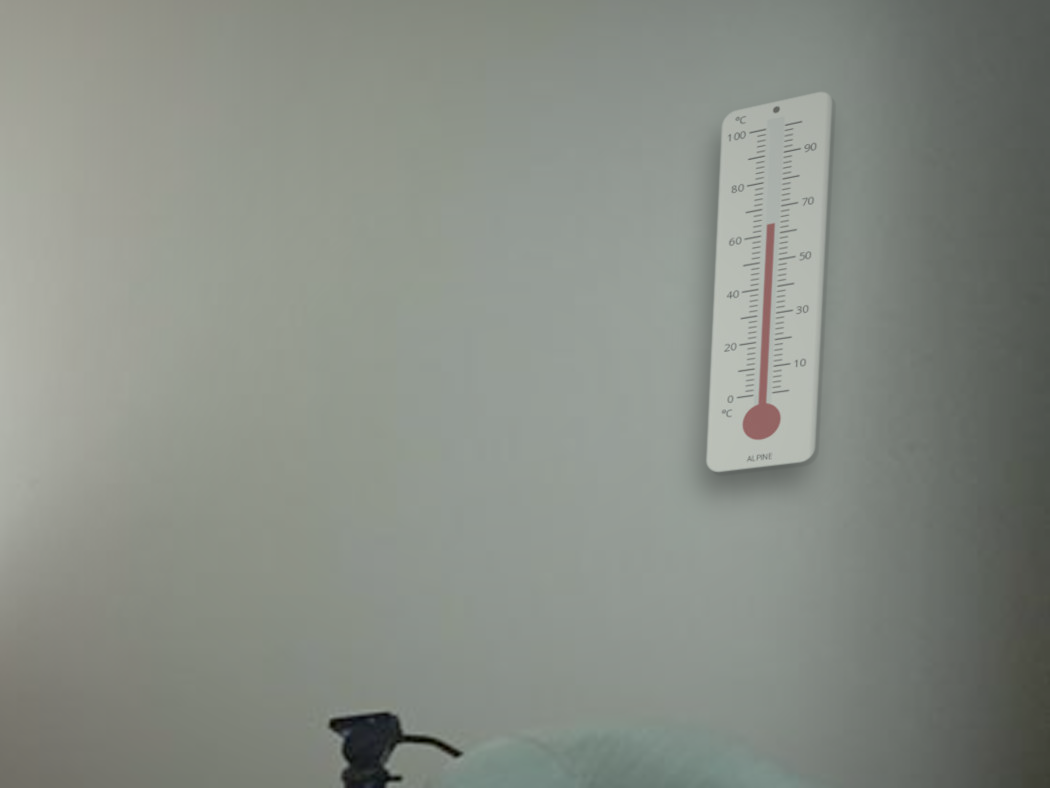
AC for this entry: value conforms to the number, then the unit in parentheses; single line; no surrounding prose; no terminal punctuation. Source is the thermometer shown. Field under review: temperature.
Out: 64 (°C)
